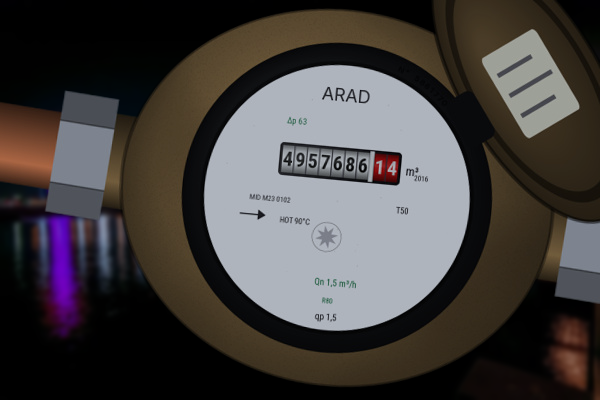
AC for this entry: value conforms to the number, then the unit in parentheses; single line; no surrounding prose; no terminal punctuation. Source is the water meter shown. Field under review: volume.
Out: 4957686.14 (m³)
